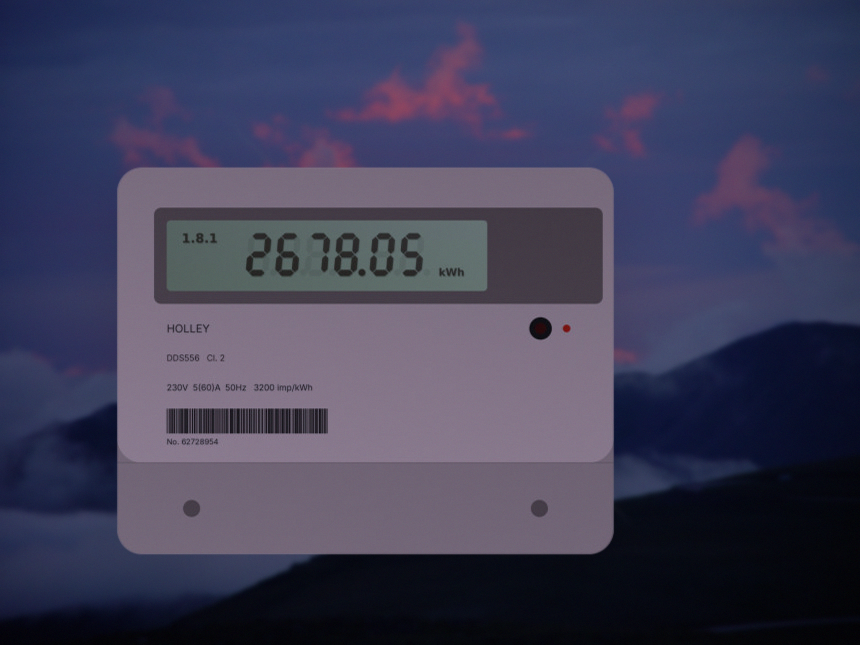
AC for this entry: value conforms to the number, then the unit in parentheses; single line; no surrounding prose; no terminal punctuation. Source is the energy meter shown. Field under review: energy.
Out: 2678.05 (kWh)
